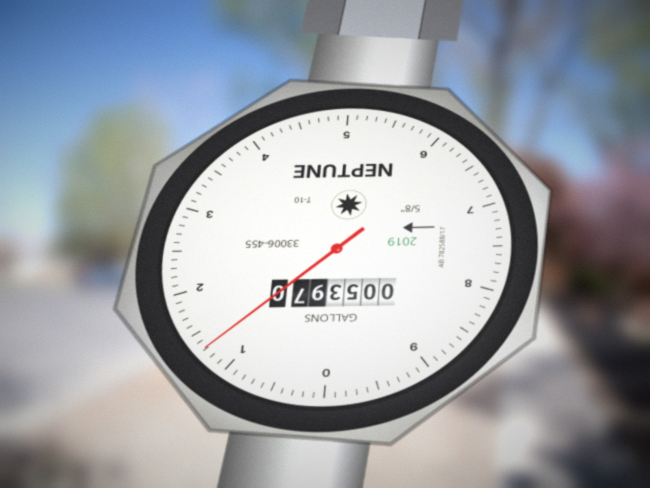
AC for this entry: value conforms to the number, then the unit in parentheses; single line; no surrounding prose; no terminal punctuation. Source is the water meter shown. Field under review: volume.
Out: 53971.3 (gal)
